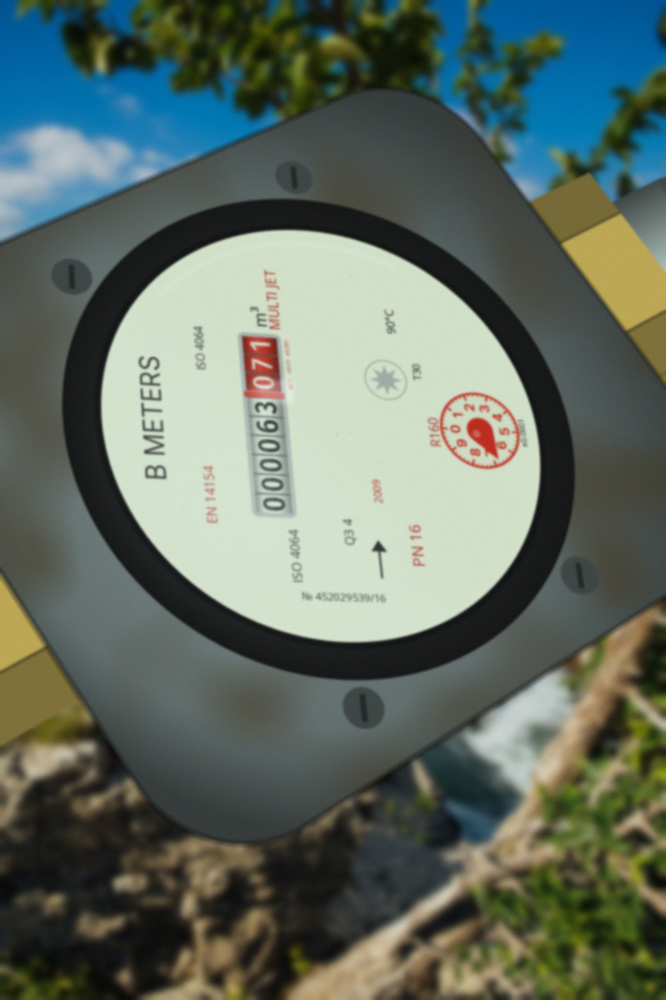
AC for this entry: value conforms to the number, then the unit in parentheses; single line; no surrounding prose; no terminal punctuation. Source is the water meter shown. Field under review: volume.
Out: 63.0716 (m³)
